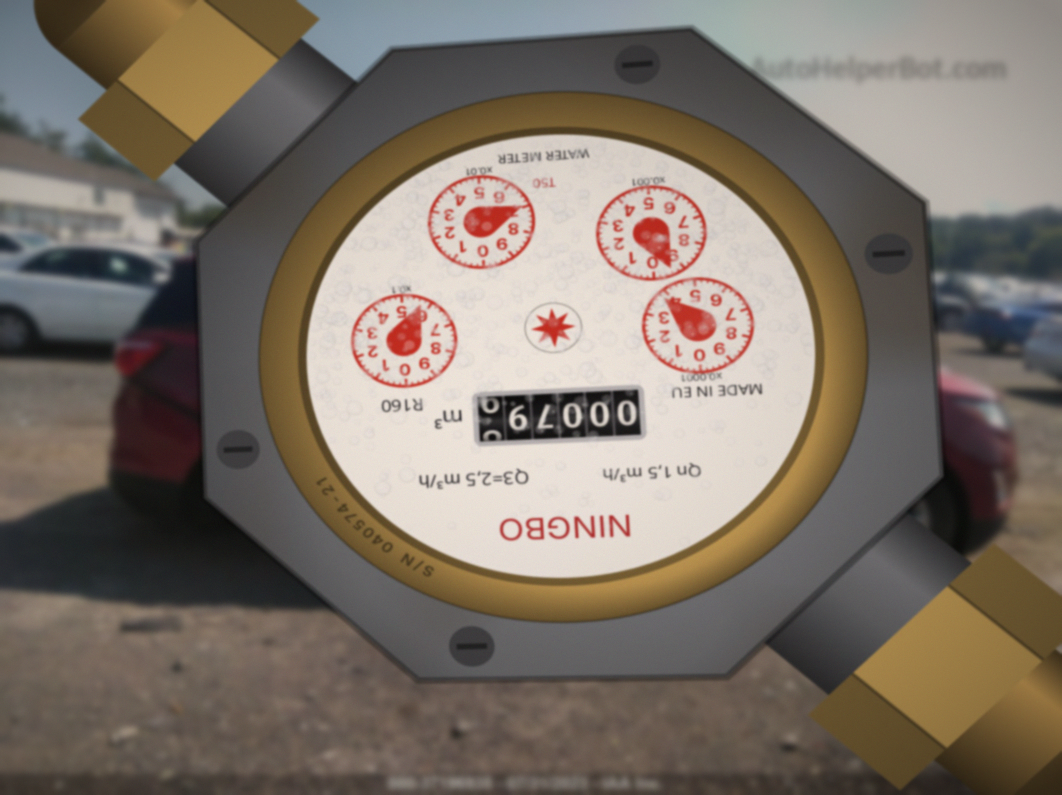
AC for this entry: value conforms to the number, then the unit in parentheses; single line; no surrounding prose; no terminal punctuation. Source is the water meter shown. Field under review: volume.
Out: 798.5693 (m³)
